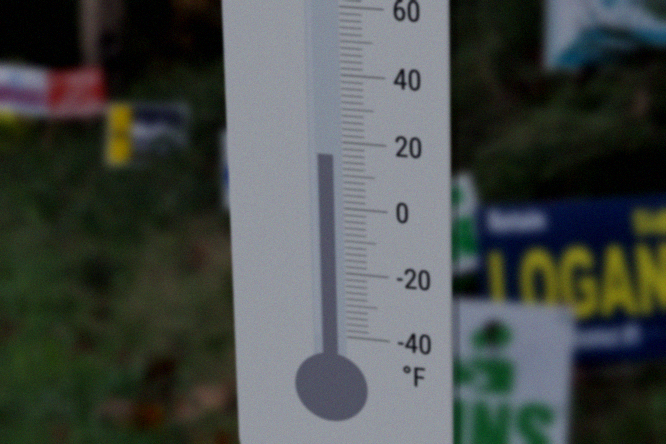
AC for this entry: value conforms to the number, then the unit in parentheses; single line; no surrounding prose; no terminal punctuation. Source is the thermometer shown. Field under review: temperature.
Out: 16 (°F)
